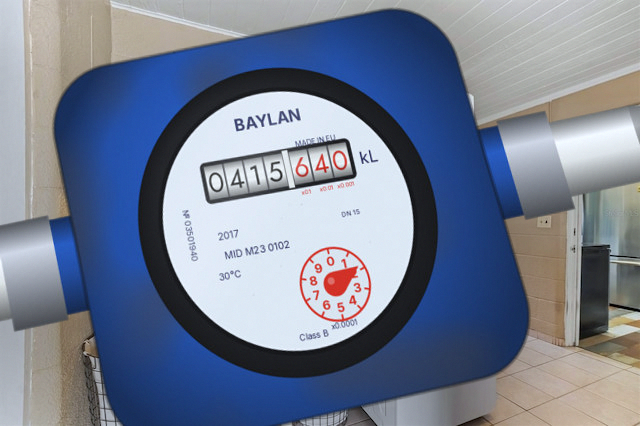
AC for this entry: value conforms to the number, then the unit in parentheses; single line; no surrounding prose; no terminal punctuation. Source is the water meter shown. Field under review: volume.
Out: 415.6401 (kL)
